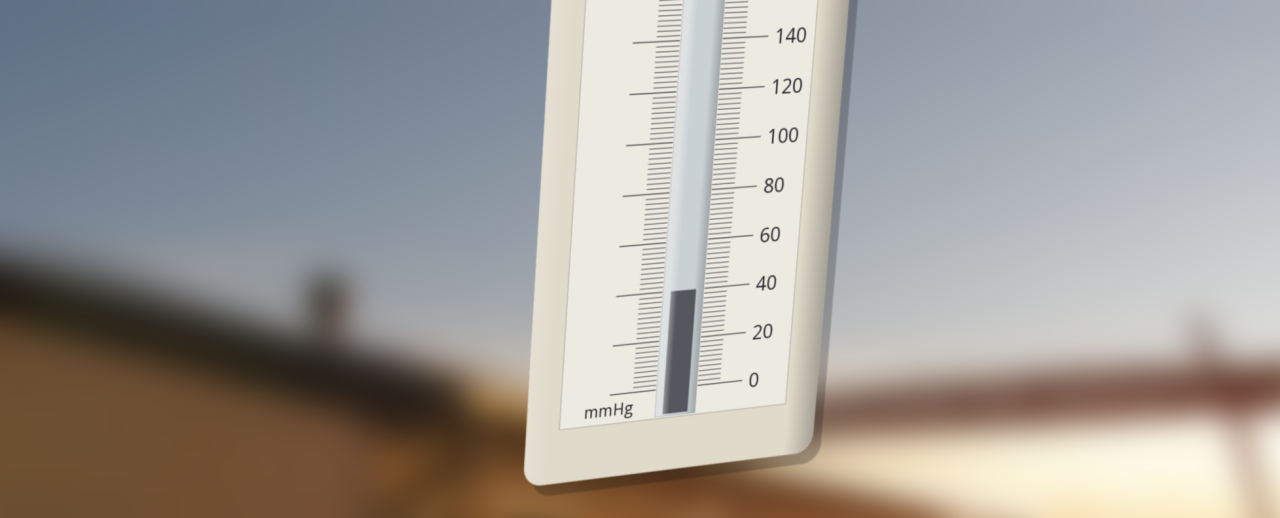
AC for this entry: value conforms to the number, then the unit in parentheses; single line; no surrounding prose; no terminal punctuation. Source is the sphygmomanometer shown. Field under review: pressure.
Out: 40 (mmHg)
